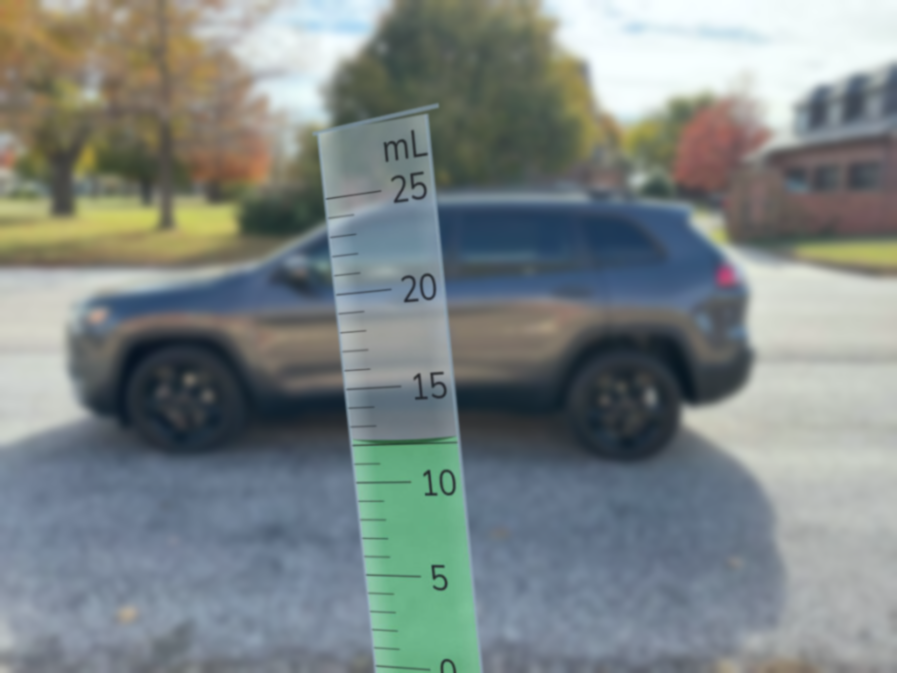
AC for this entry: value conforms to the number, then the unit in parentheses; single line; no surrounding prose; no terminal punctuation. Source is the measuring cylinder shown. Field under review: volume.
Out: 12 (mL)
